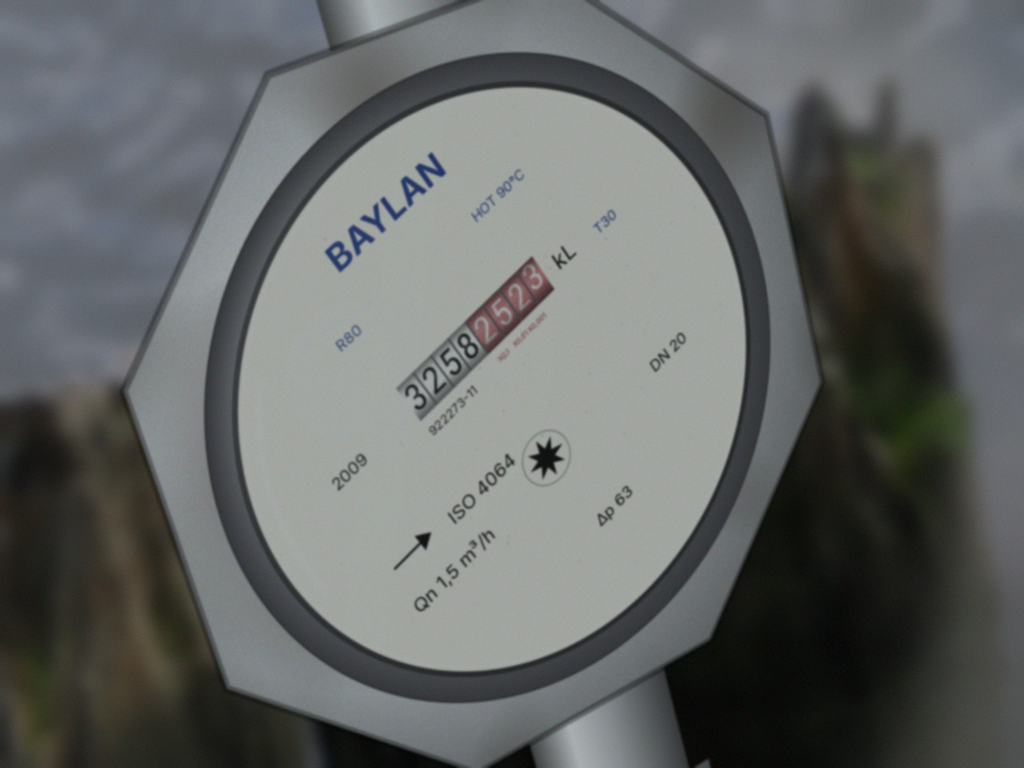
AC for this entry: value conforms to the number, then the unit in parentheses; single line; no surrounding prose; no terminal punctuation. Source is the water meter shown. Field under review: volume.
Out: 3258.2523 (kL)
